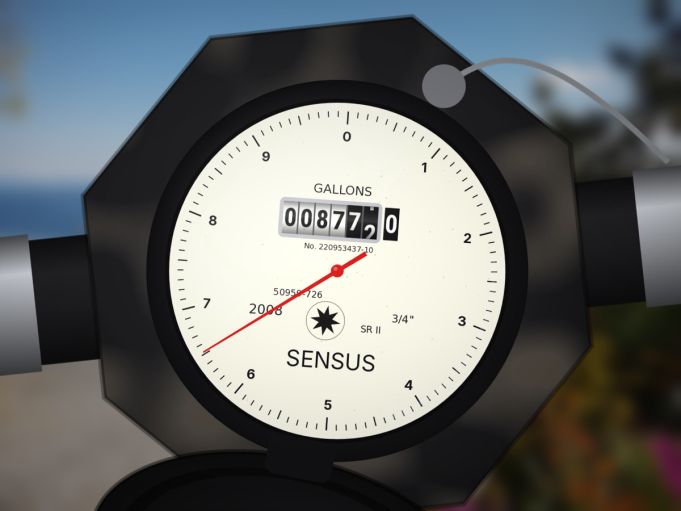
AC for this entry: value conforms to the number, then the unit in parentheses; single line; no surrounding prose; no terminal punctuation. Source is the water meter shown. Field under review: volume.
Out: 87716.5 (gal)
